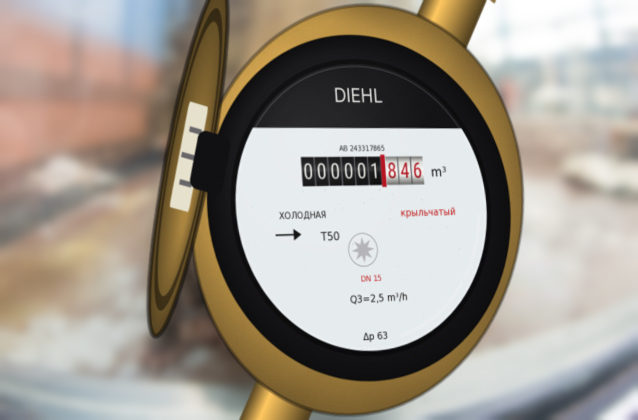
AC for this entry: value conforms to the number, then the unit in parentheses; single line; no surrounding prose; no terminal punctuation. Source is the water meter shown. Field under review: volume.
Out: 1.846 (m³)
